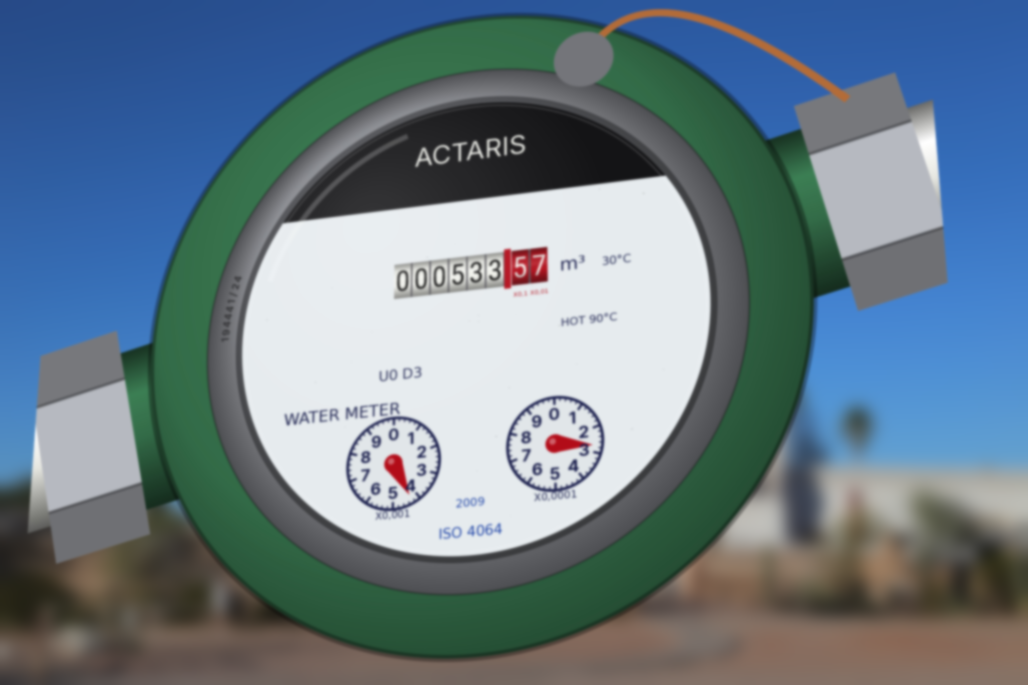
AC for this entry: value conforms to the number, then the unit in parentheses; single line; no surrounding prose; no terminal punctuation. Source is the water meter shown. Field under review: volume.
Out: 533.5742 (m³)
